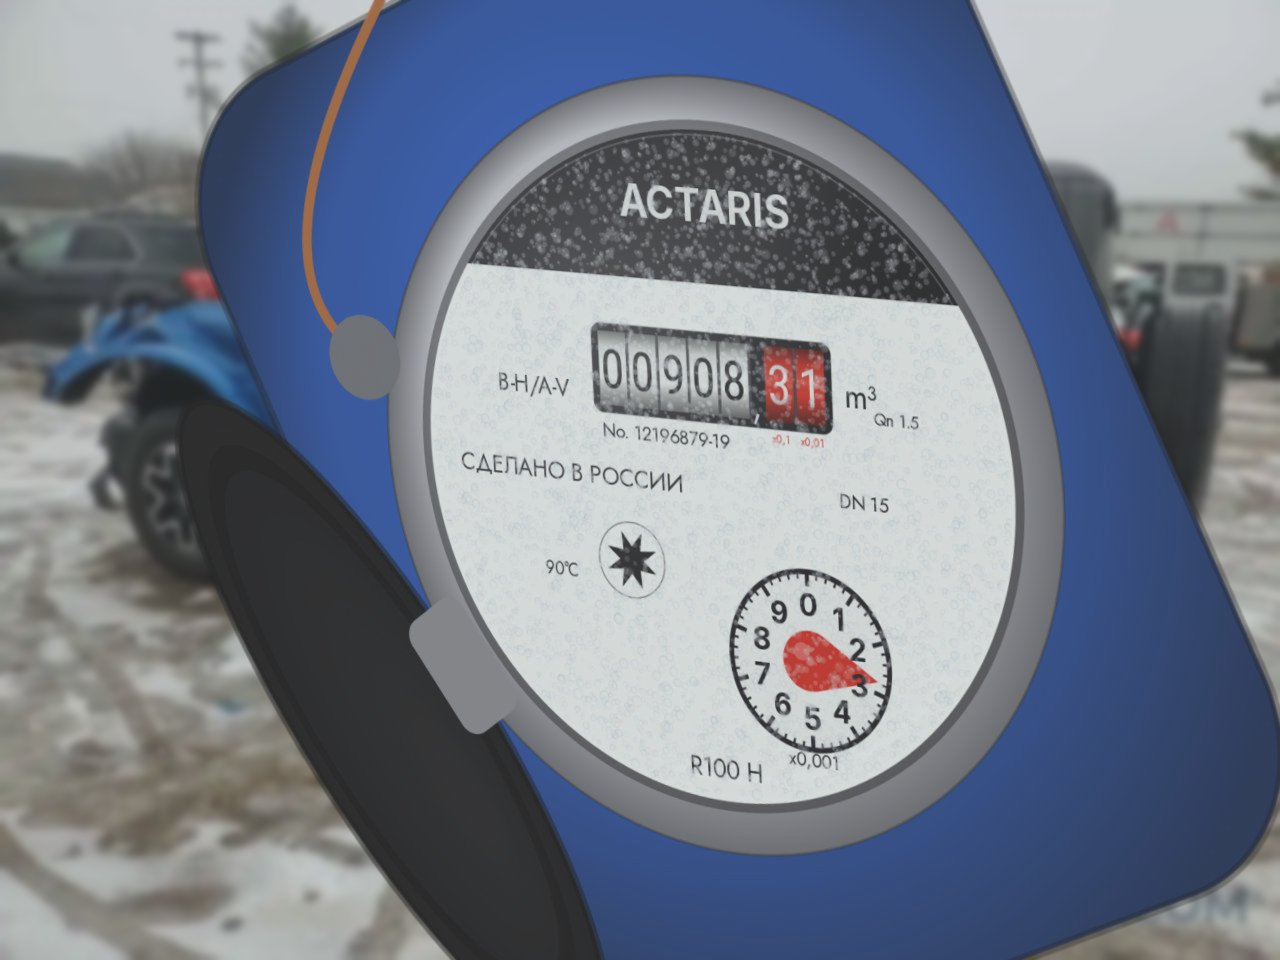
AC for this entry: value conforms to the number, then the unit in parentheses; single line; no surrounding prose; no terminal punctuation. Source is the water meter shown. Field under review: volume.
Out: 908.312 (m³)
